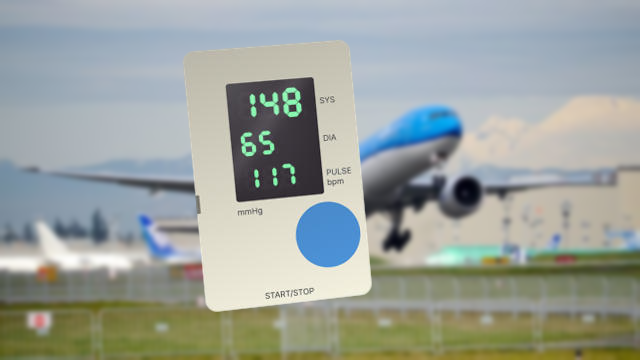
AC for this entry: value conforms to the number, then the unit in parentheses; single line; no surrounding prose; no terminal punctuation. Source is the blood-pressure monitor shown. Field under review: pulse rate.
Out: 117 (bpm)
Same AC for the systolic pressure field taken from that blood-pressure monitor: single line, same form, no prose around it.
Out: 148 (mmHg)
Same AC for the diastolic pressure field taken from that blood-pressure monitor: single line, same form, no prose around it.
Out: 65 (mmHg)
